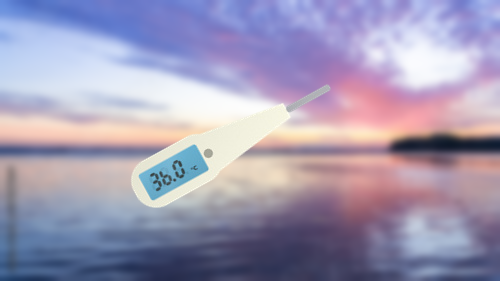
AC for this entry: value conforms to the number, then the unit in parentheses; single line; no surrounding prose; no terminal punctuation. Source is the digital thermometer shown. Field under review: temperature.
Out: 36.0 (°C)
